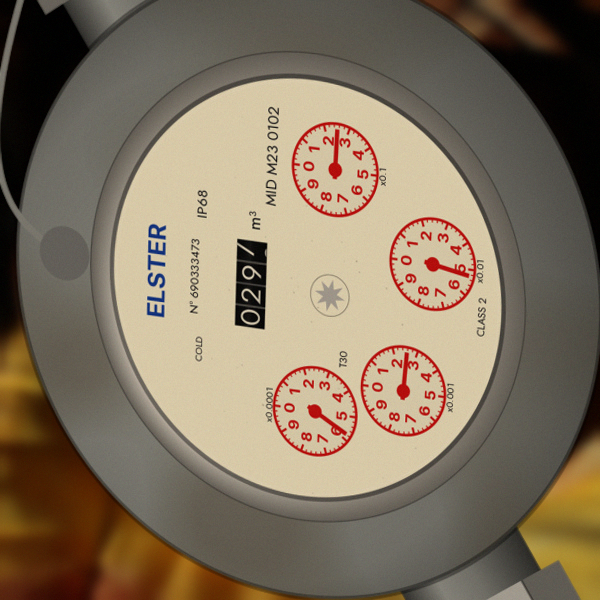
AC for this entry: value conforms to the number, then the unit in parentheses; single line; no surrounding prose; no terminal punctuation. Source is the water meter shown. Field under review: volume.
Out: 297.2525 (m³)
